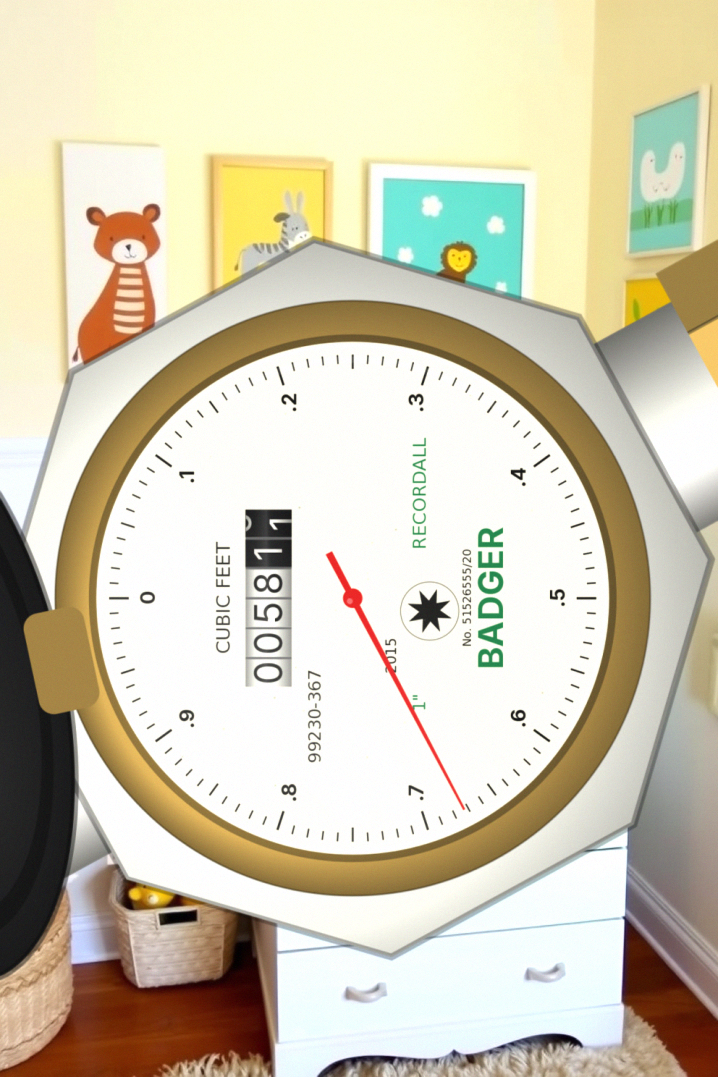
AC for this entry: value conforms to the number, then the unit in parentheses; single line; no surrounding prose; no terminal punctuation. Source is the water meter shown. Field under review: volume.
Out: 5810.67 (ft³)
